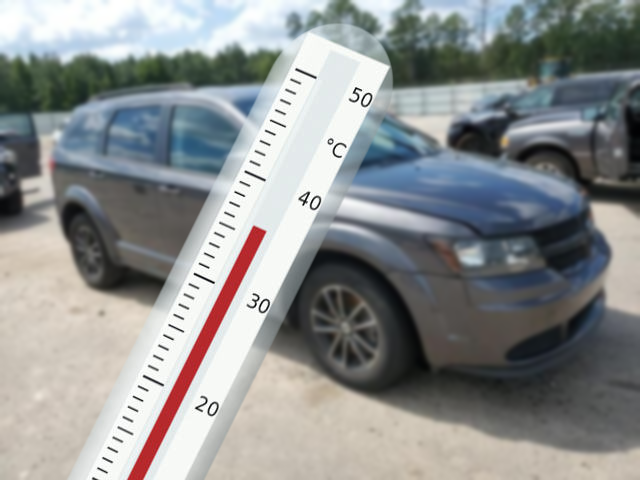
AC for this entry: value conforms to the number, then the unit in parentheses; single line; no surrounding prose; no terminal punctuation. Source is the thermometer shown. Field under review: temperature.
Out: 36 (°C)
